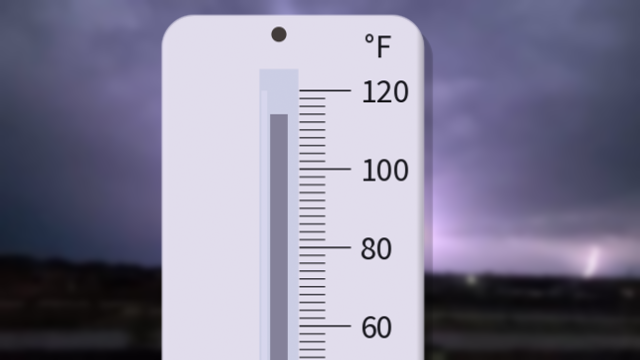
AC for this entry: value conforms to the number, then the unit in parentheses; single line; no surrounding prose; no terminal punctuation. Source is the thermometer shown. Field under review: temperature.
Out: 114 (°F)
